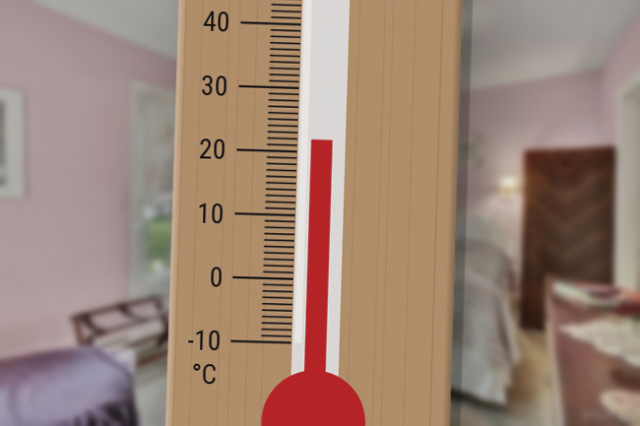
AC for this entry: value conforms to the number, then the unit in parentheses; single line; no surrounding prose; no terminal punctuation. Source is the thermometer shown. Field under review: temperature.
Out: 22 (°C)
